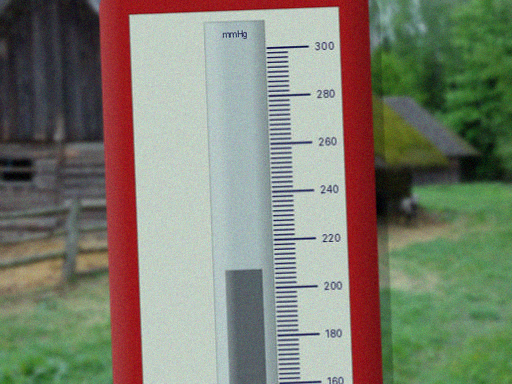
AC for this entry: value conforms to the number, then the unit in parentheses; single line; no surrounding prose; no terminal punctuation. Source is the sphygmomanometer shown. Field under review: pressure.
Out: 208 (mmHg)
